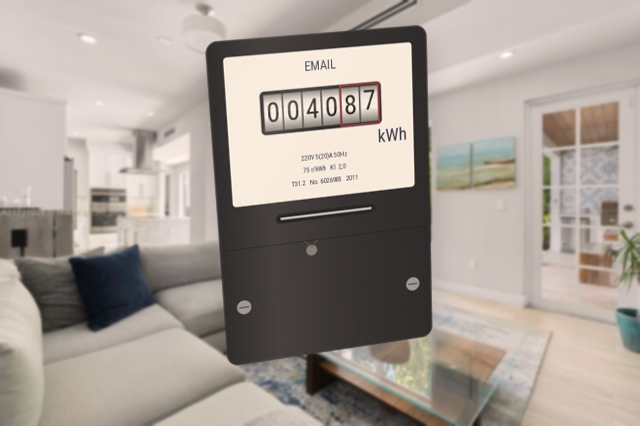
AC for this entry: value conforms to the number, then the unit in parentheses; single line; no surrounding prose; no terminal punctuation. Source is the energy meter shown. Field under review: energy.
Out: 40.87 (kWh)
